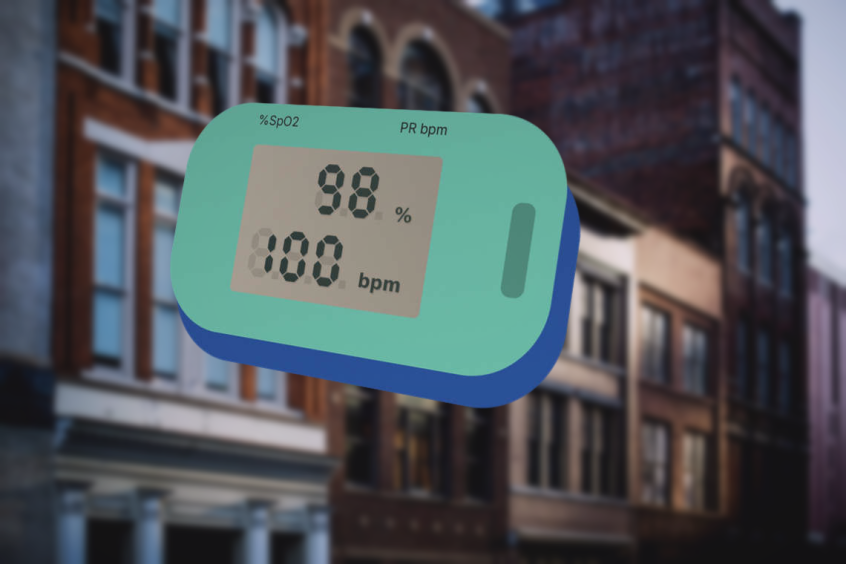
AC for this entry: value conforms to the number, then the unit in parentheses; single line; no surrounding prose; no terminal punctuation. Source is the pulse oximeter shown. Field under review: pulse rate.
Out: 100 (bpm)
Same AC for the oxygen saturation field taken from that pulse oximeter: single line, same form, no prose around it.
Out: 98 (%)
